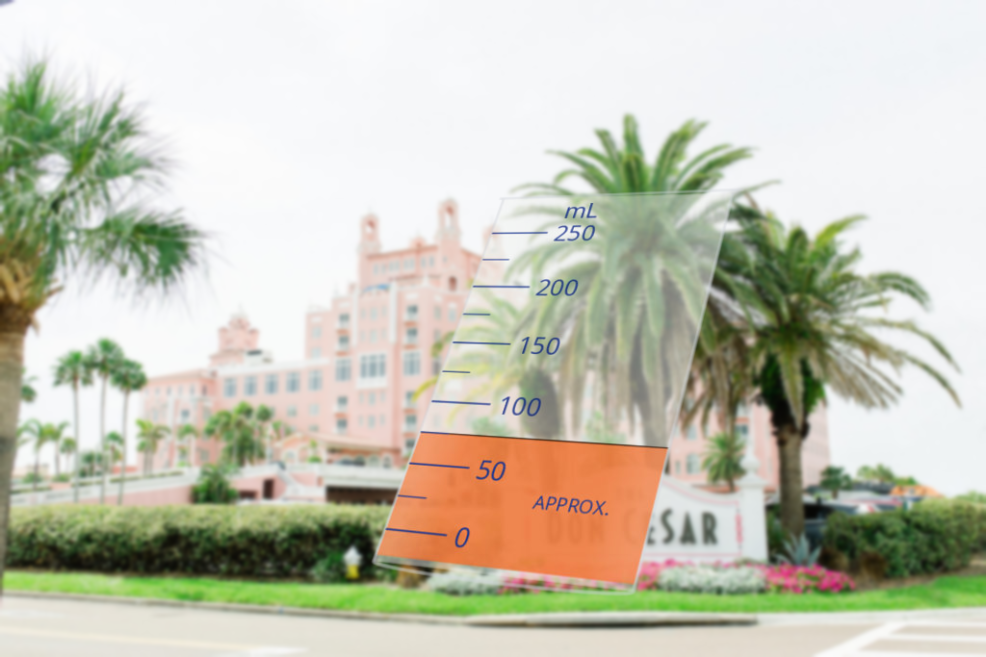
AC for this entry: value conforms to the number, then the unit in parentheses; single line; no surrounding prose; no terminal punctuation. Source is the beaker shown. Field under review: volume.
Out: 75 (mL)
